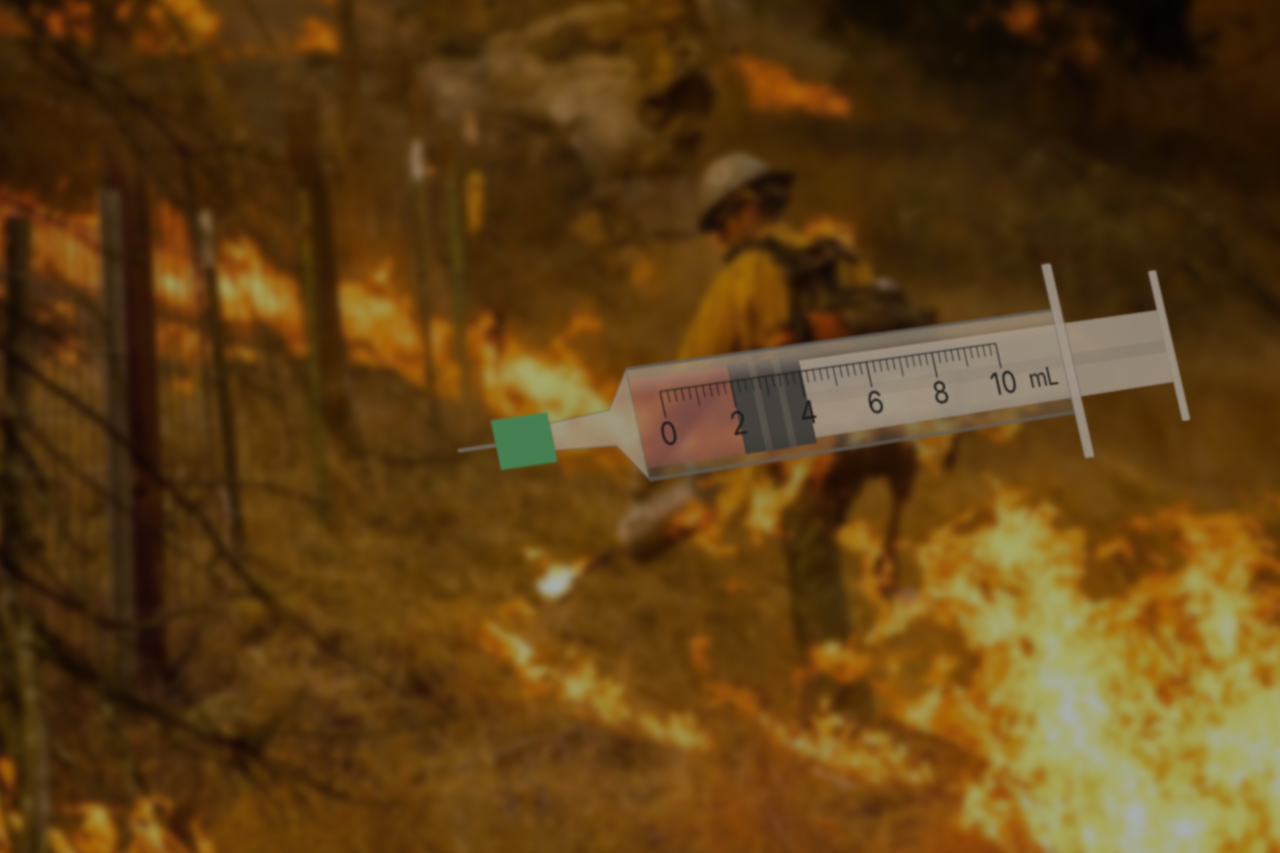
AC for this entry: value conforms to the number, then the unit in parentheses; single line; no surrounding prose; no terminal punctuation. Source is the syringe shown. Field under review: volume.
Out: 2 (mL)
